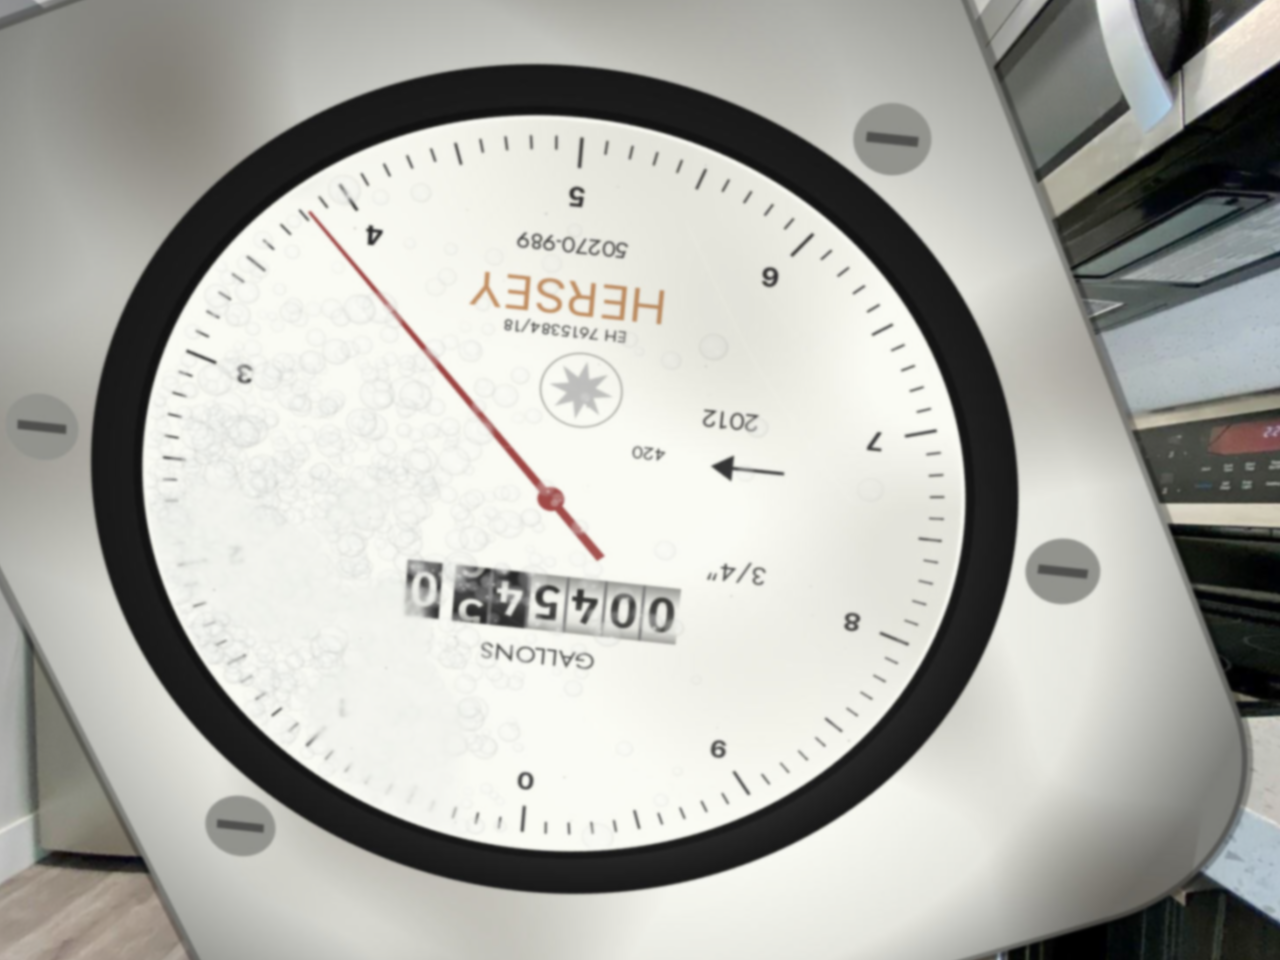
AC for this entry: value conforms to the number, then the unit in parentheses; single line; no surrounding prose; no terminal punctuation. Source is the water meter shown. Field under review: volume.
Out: 45453.8 (gal)
